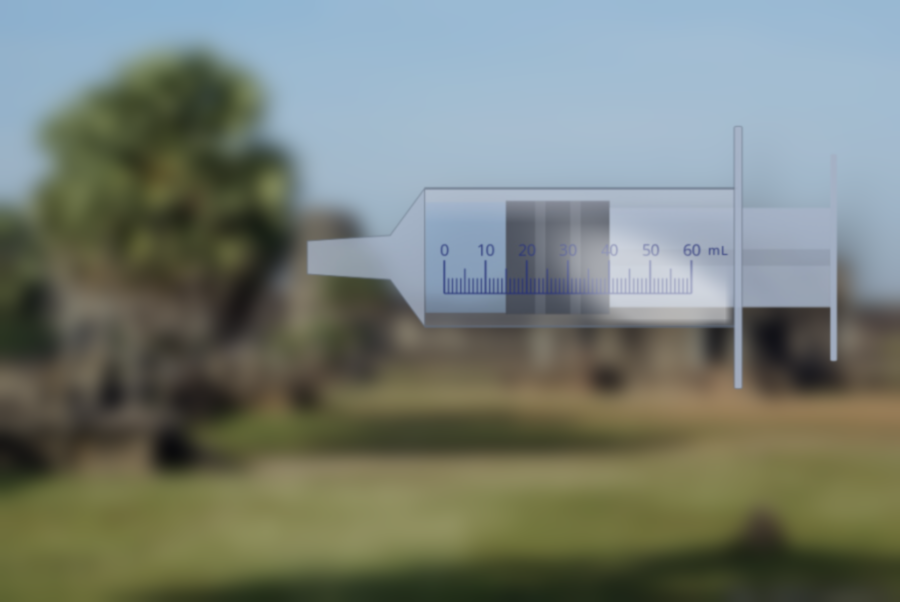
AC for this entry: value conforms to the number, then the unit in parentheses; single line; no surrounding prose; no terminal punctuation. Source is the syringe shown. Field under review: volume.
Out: 15 (mL)
